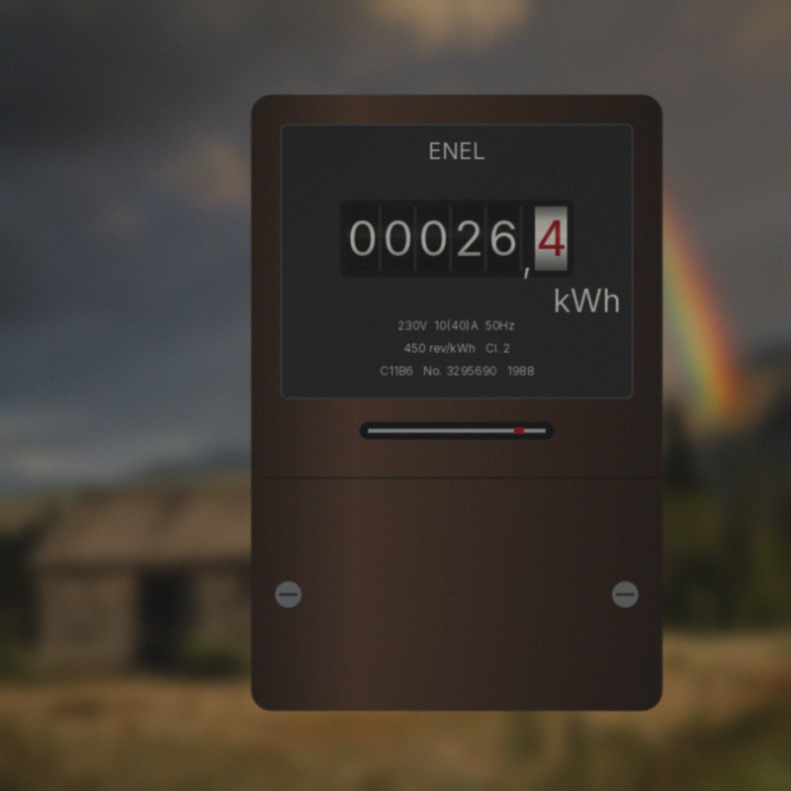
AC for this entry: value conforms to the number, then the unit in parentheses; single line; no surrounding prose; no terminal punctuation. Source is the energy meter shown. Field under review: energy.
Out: 26.4 (kWh)
